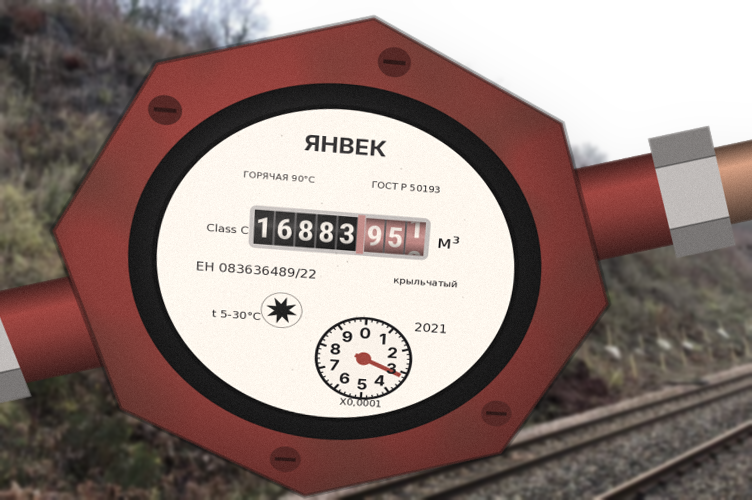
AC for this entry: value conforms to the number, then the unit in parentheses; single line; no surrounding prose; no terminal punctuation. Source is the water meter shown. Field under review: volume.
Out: 16883.9513 (m³)
